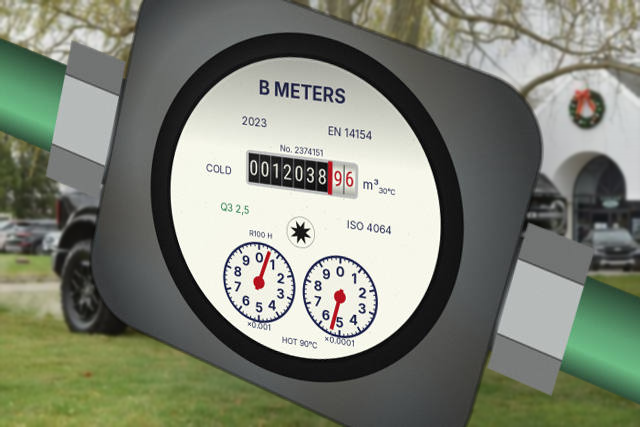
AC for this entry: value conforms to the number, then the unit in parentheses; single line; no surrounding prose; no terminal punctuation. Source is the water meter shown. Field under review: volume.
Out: 12038.9605 (m³)
